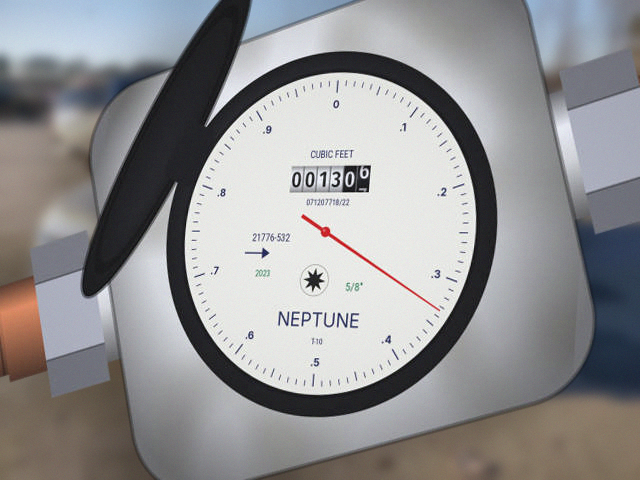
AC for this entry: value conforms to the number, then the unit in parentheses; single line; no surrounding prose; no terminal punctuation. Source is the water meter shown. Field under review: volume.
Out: 1306.33 (ft³)
